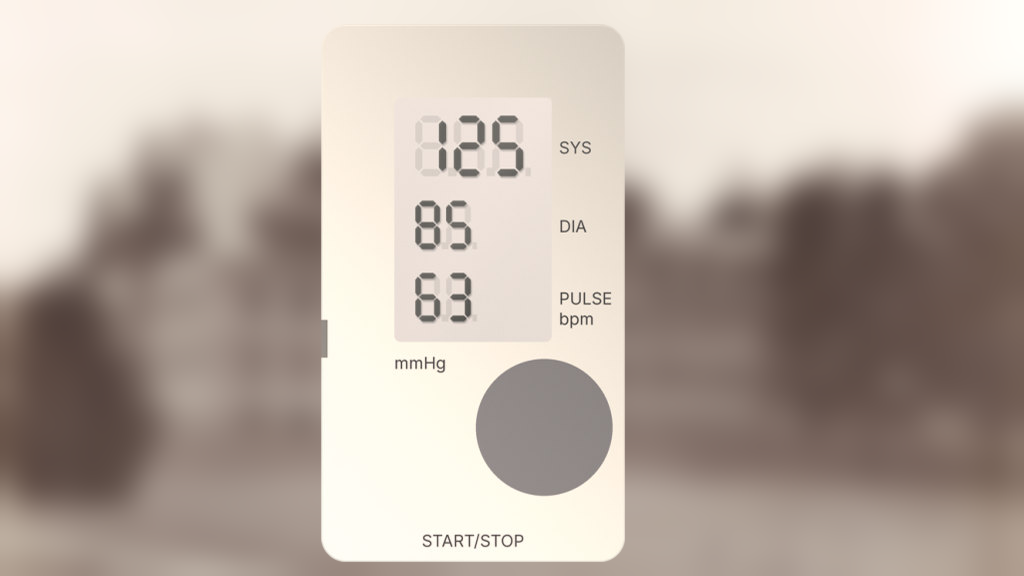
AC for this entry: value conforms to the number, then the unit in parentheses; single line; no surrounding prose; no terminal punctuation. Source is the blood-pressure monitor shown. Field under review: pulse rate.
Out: 63 (bpm)
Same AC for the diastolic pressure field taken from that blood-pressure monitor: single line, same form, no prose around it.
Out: 85 (mmHg)
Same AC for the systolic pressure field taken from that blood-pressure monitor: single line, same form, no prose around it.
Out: 125 (mmHg)
